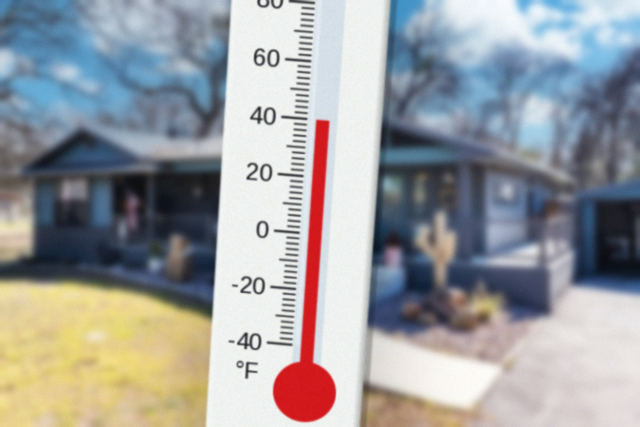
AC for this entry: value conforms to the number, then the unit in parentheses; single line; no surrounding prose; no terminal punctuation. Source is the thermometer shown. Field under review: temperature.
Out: 40 (°F)
